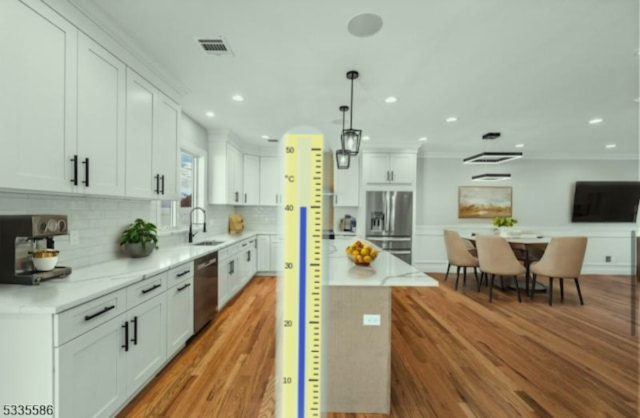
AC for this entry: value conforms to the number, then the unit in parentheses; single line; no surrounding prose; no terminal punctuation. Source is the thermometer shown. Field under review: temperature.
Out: 40 (°C)
